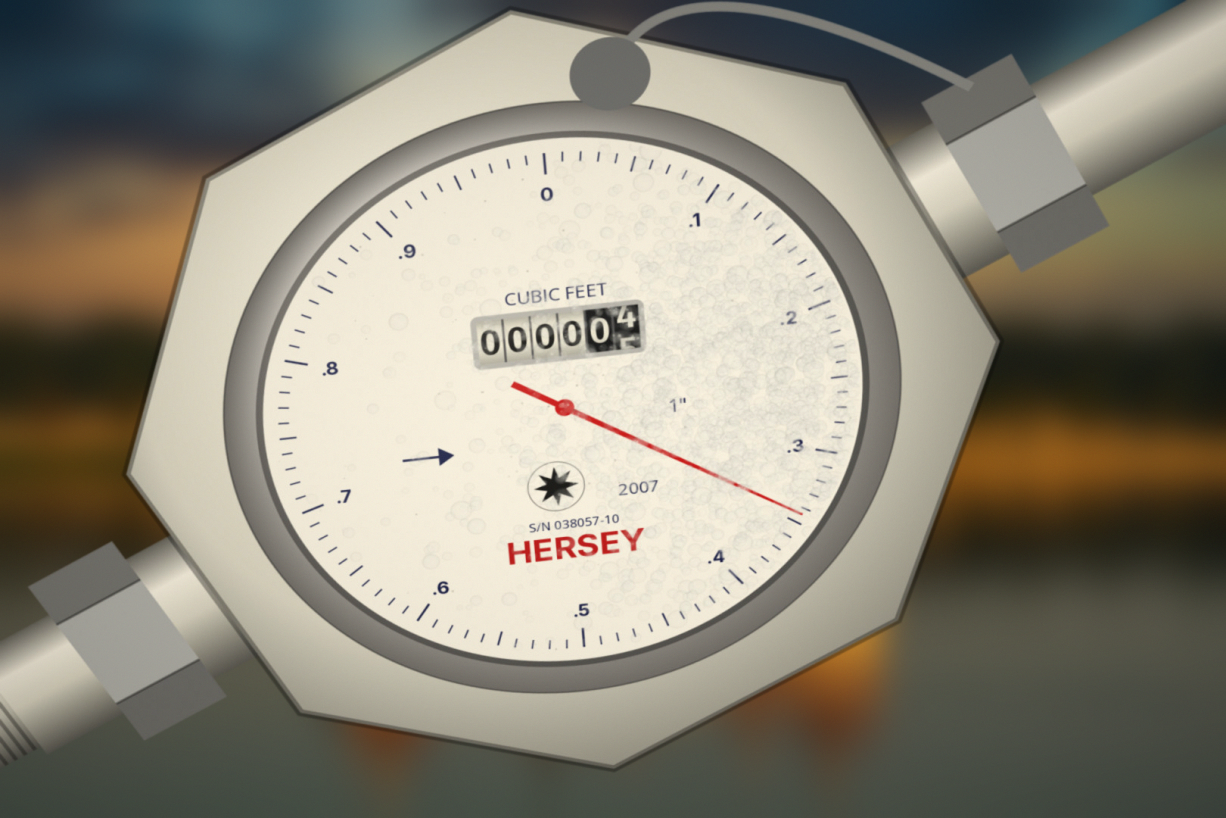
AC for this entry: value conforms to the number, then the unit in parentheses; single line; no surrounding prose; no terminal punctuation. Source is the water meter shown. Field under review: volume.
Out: 4.34 (ft³)
